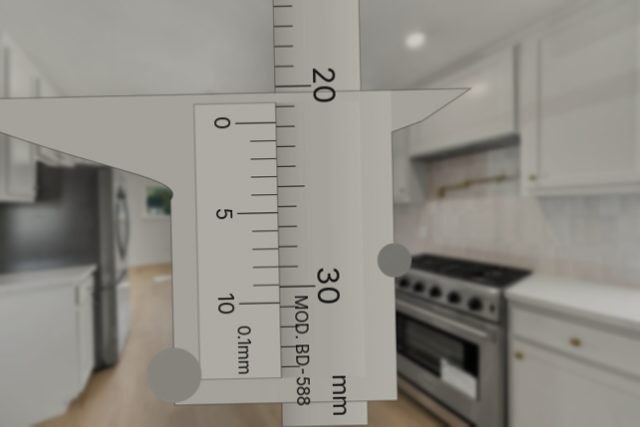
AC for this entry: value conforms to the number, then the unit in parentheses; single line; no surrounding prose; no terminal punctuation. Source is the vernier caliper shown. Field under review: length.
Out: 21.8 (mm)
